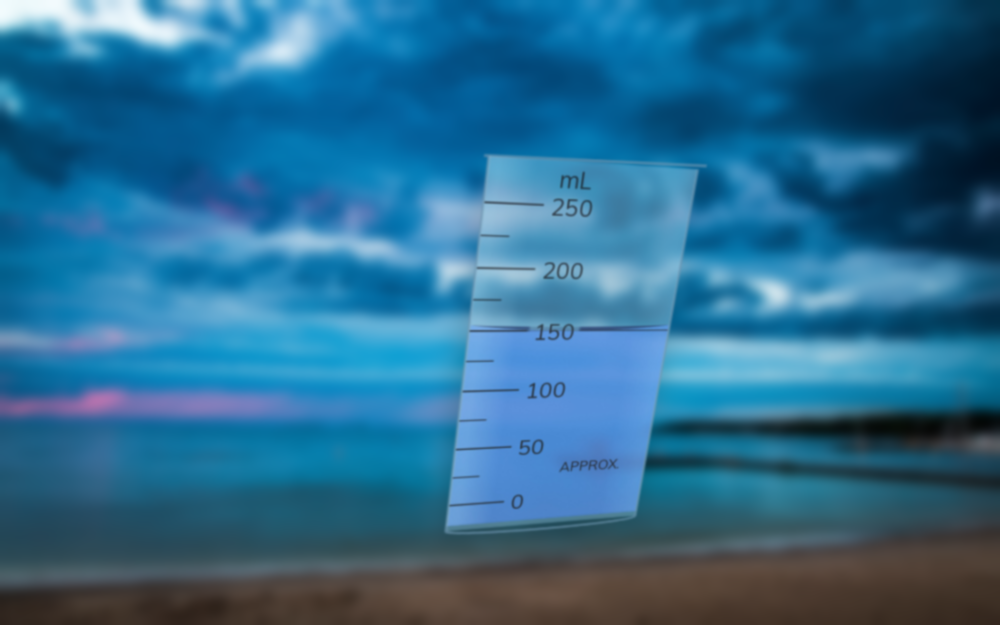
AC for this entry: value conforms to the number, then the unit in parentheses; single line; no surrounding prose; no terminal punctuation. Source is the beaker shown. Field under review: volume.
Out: 150 (mL)
